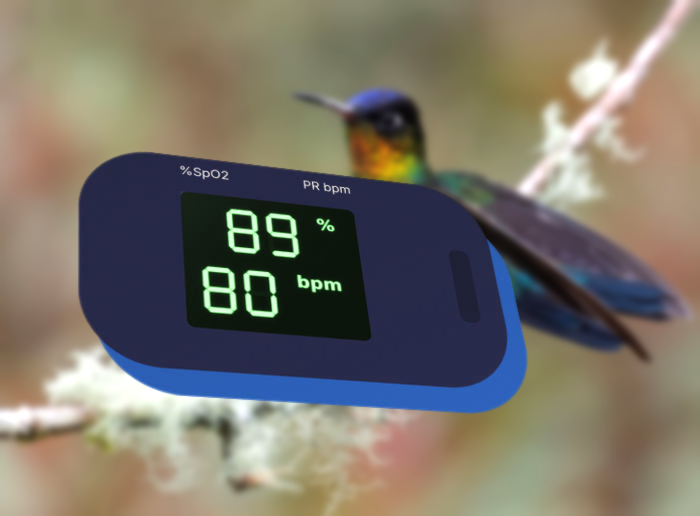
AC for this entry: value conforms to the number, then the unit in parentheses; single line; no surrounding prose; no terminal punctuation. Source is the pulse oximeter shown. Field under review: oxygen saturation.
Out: 89 (%)
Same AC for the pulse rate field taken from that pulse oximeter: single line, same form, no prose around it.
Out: 80 (bpm)
